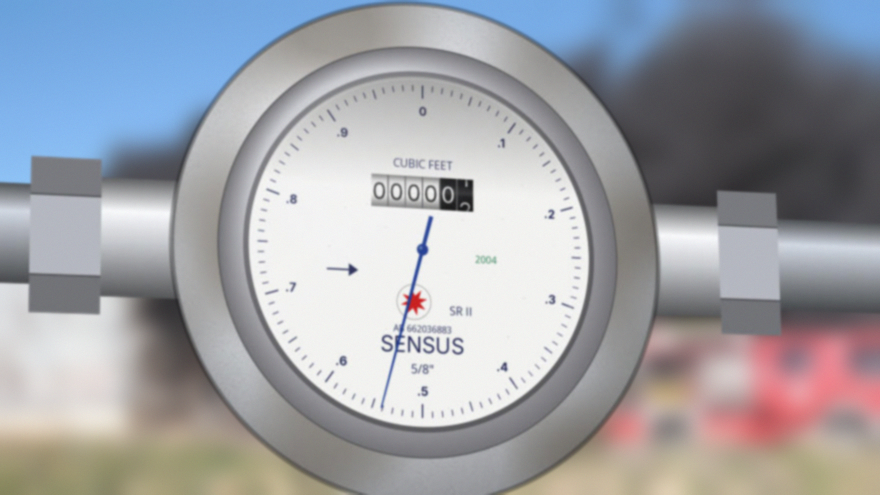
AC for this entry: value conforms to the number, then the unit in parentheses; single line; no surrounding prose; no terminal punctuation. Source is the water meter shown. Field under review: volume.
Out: 1.54 (ft³)
